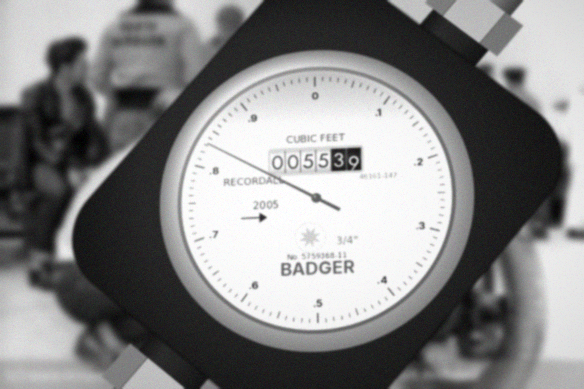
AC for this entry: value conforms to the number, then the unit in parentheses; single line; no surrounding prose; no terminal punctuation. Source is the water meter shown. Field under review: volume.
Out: 5538.83 (ft³)
